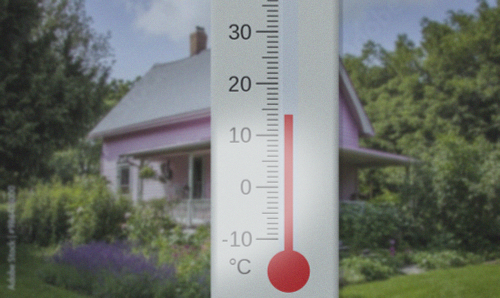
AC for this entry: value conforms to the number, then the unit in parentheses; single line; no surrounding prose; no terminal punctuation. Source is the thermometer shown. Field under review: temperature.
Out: 14 (°C)
